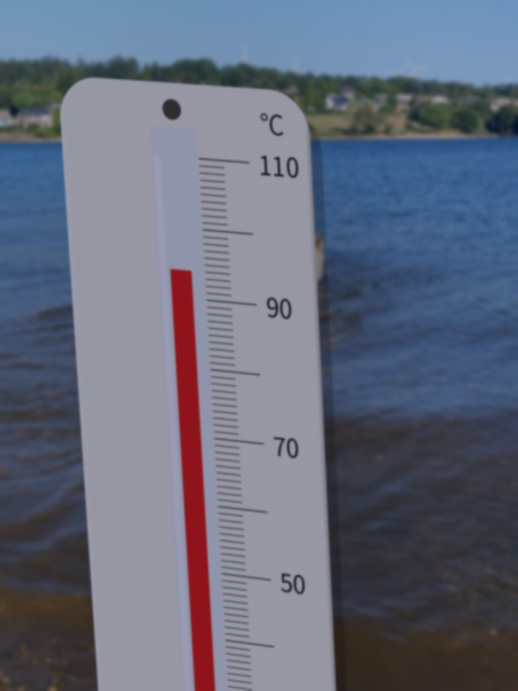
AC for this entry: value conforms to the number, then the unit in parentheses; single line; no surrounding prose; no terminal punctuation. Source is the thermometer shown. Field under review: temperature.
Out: 94 (°C)
